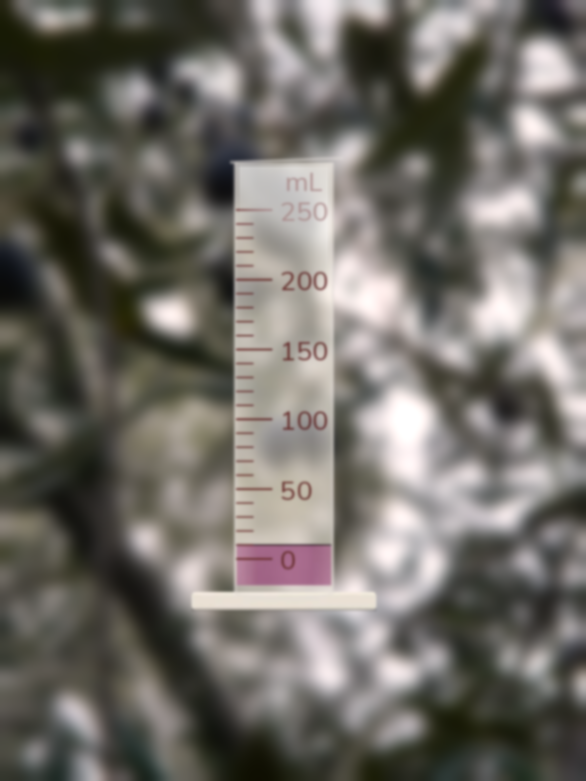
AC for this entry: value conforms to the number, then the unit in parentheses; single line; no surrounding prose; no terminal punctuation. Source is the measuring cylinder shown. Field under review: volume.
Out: 10 (mL)
